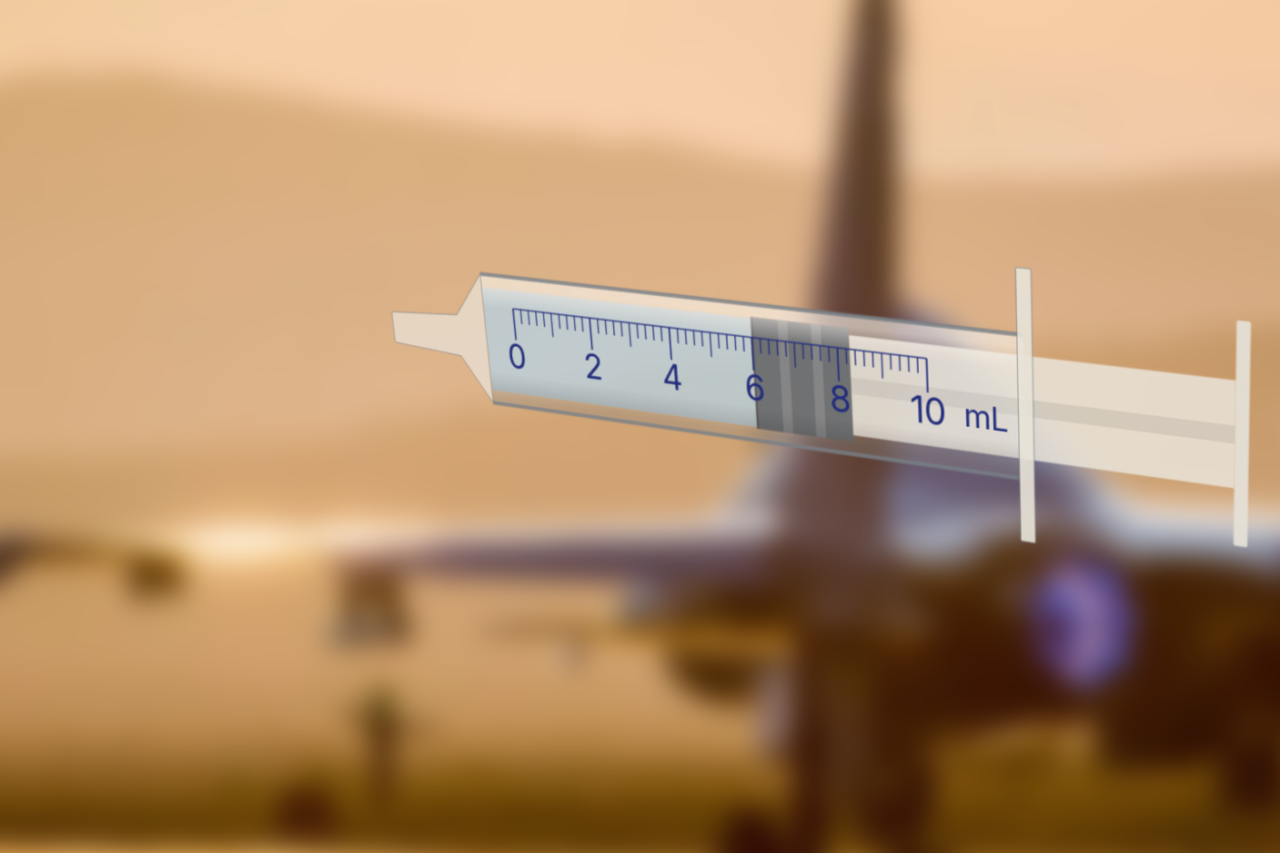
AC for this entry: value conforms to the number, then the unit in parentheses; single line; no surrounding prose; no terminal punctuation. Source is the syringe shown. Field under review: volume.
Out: 6 (mL)
